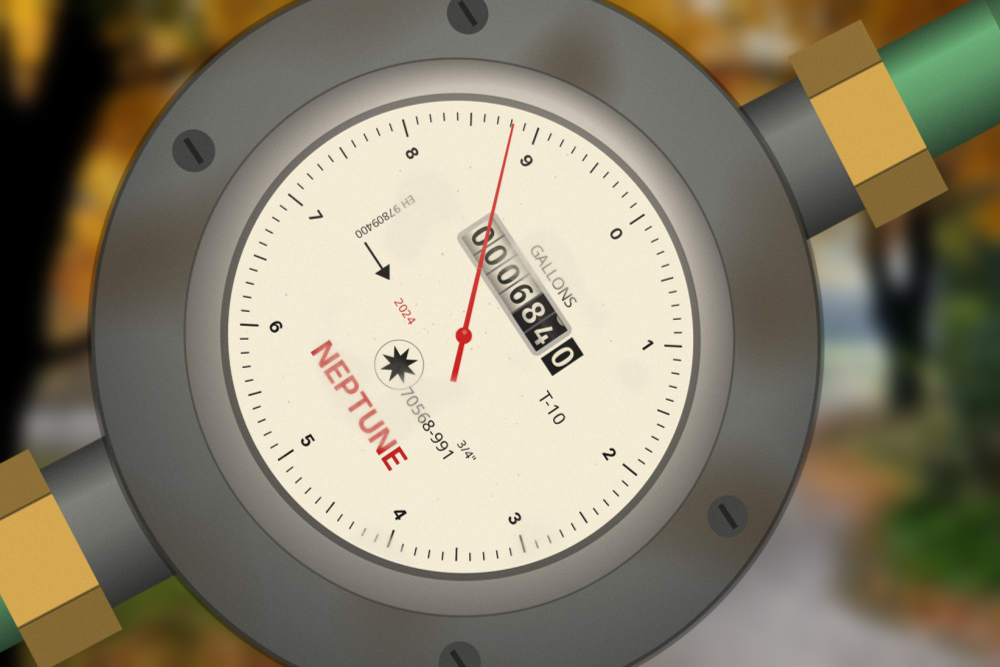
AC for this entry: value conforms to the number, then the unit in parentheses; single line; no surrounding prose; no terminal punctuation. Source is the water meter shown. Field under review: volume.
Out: 6838.8 (gal)
